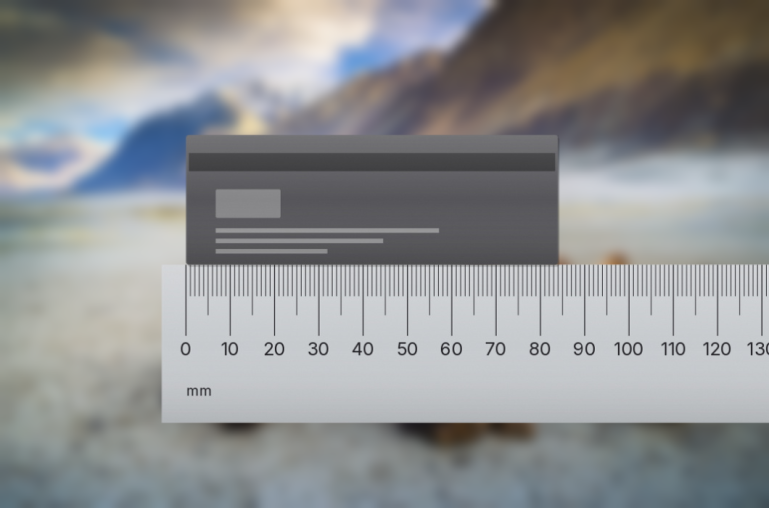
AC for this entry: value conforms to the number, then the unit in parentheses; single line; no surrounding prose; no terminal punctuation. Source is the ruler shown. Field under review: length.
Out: 84 (mm)
